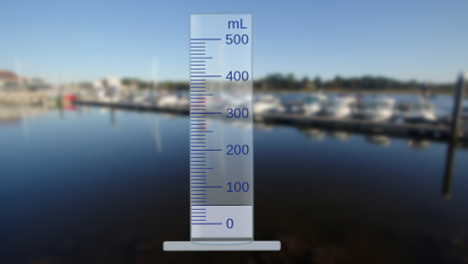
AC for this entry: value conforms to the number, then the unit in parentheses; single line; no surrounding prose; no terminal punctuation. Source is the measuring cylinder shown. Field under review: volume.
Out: 50 (mL)
